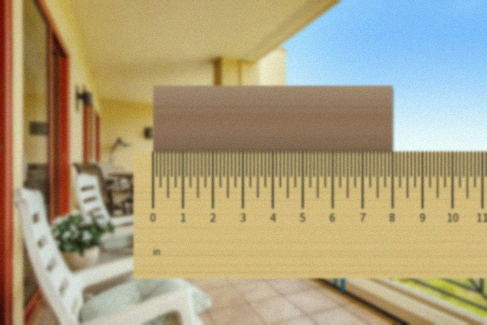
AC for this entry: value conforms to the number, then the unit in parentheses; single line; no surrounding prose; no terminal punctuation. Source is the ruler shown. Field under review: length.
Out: 8 (in)
